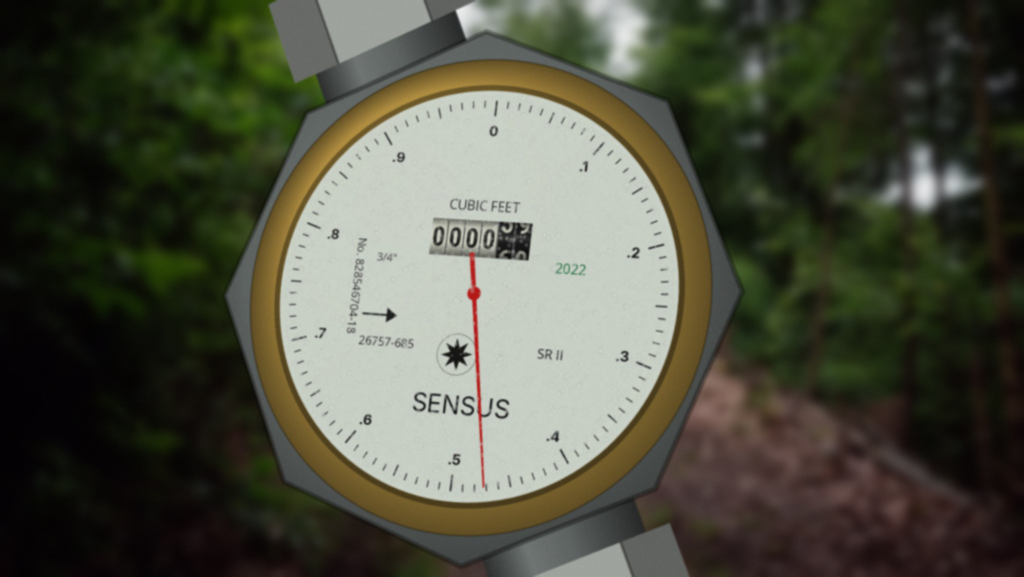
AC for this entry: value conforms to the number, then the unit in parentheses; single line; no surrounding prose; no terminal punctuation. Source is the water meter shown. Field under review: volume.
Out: 59.47 (ft³)
